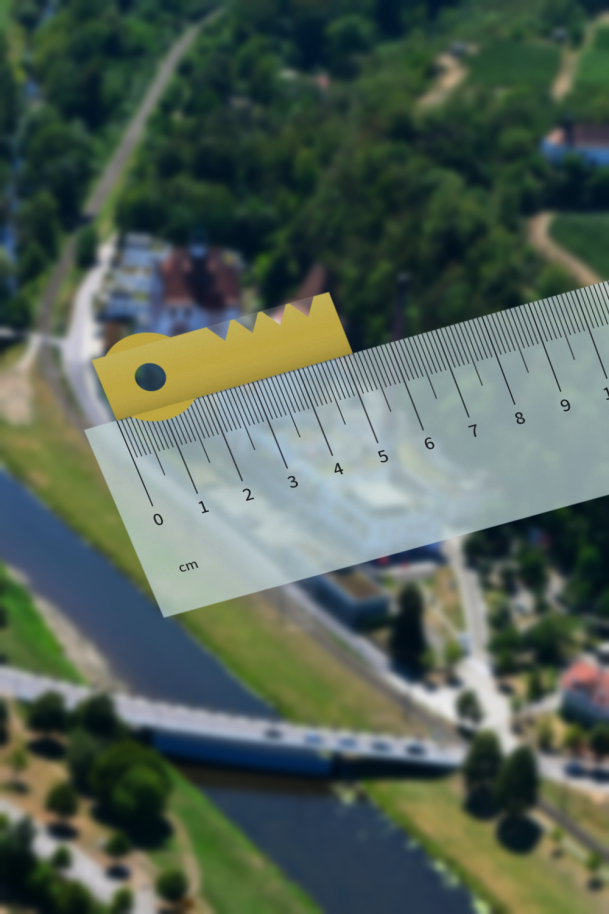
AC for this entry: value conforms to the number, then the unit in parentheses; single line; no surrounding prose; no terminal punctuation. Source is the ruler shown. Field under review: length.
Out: 5.2 (cm)
